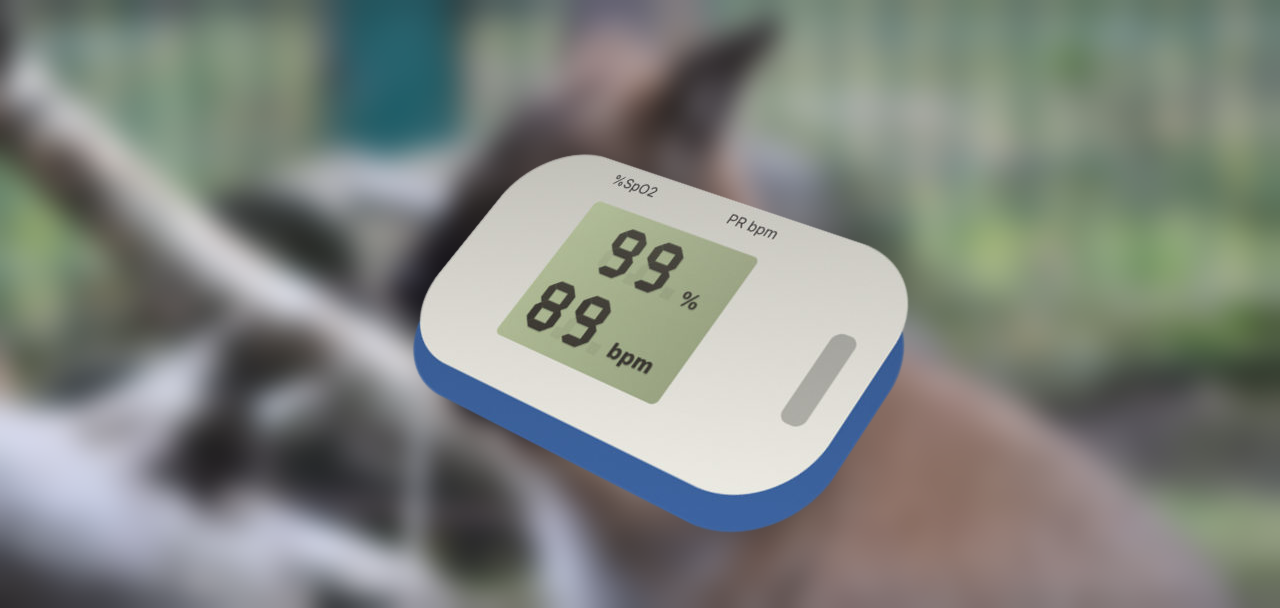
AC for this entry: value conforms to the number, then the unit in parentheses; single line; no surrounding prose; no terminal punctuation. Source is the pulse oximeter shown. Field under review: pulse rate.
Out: 89 (bpm)
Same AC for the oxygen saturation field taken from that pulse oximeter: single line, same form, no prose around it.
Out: 99 (%)
